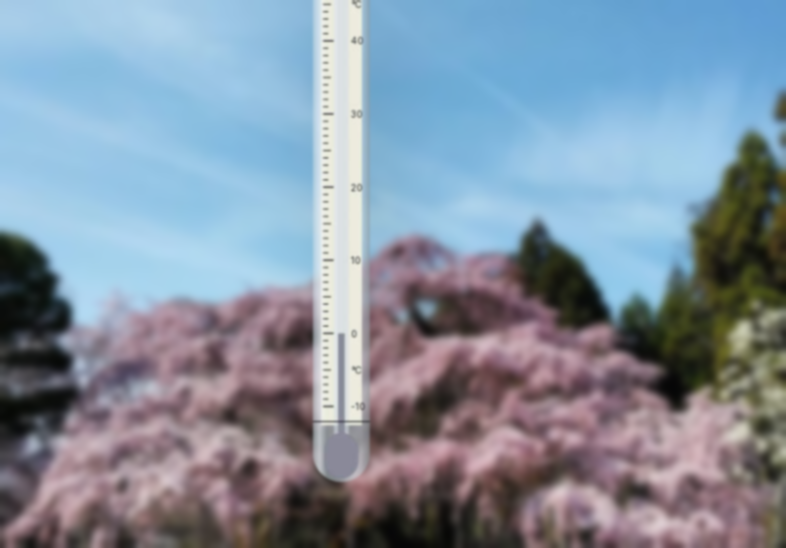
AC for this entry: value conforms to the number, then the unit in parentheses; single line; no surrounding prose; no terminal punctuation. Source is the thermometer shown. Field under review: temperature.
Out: 0 (°C)
